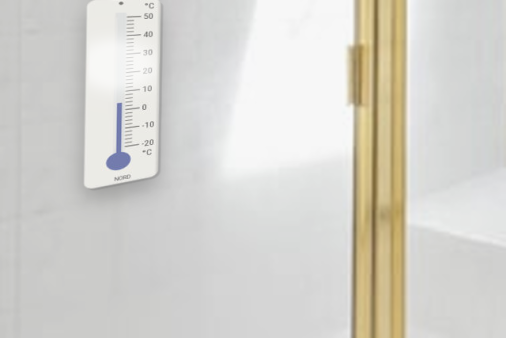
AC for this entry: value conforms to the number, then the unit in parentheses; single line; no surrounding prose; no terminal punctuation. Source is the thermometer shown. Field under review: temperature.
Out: 4 (°C)
